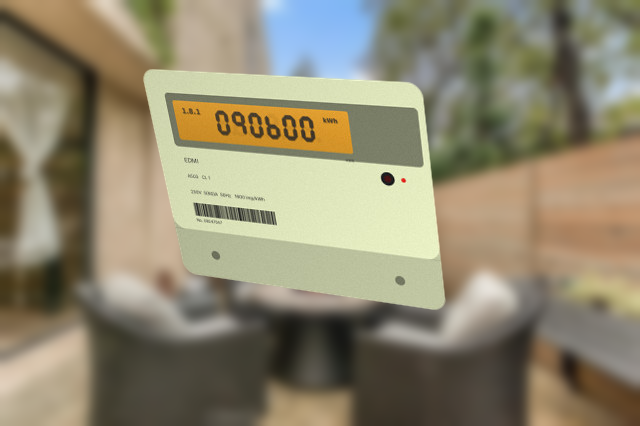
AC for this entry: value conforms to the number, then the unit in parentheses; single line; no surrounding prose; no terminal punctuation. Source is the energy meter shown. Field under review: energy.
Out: 90600 (kWh)
